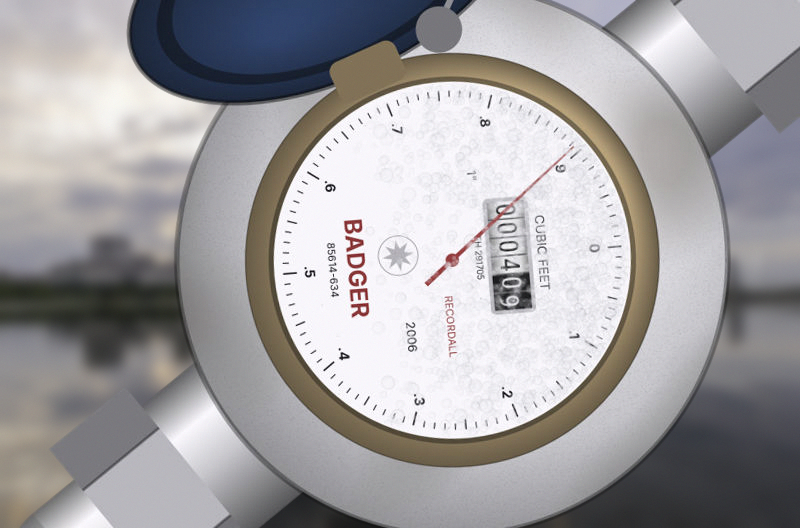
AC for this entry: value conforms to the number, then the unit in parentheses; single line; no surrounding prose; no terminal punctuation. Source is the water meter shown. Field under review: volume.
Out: 408.89 (ft³)
